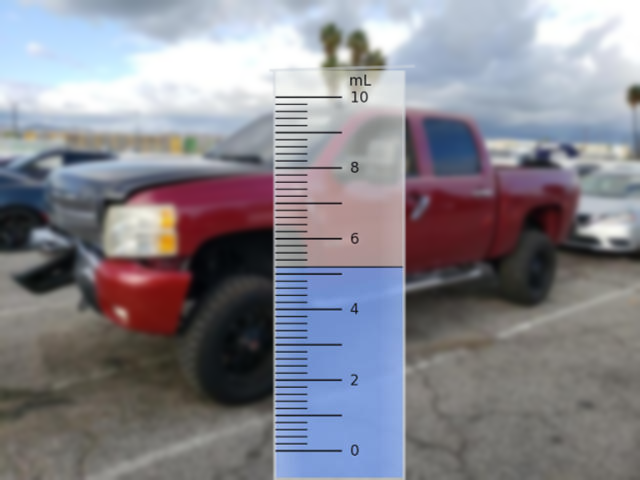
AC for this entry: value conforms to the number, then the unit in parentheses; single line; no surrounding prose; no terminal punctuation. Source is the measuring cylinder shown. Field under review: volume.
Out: 5.2 (mL)
